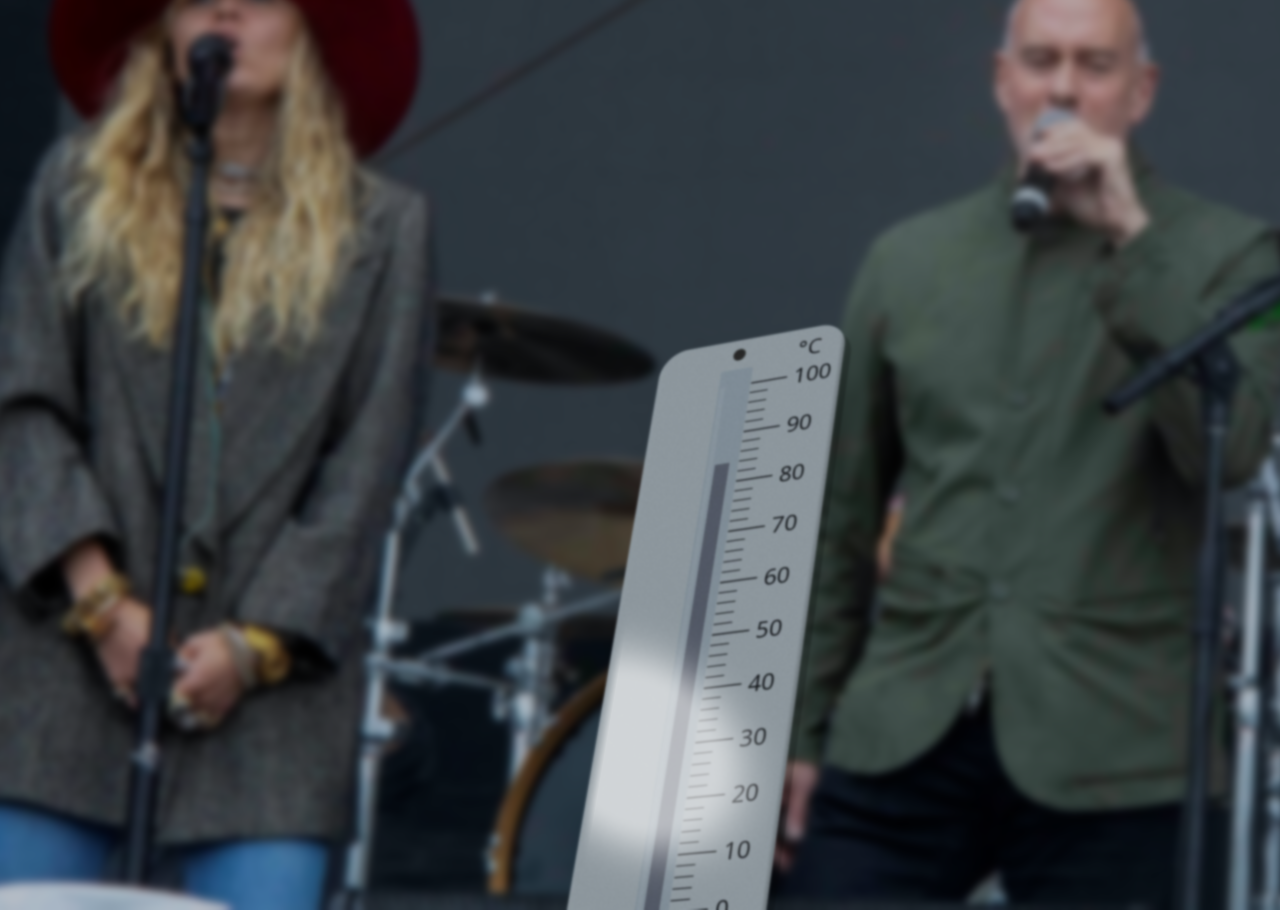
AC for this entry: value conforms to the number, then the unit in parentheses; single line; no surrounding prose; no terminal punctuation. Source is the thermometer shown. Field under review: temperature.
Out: 84 (°C)
